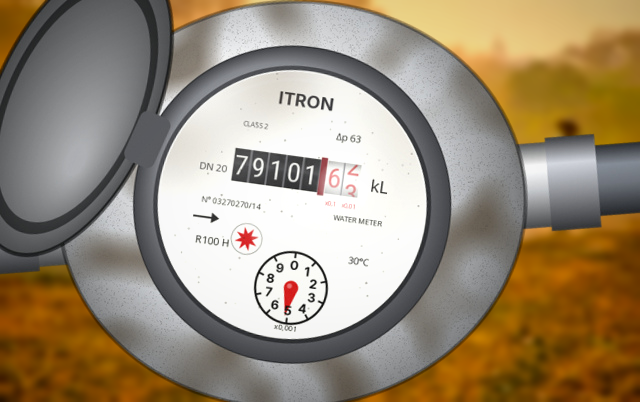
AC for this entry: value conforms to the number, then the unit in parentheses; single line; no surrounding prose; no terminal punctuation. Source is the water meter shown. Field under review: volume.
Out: 79101.625 (kL)
